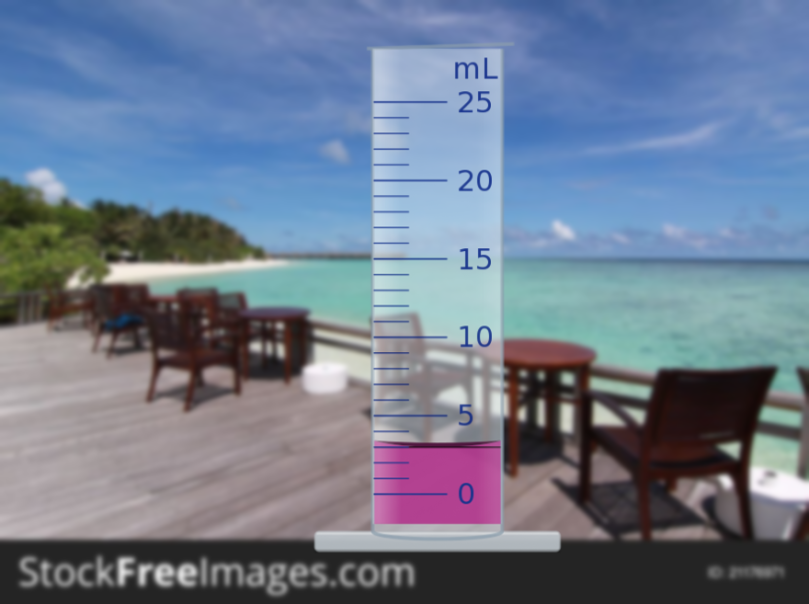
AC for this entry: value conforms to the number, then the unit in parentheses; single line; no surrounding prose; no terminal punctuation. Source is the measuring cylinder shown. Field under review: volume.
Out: 3 (mL)
